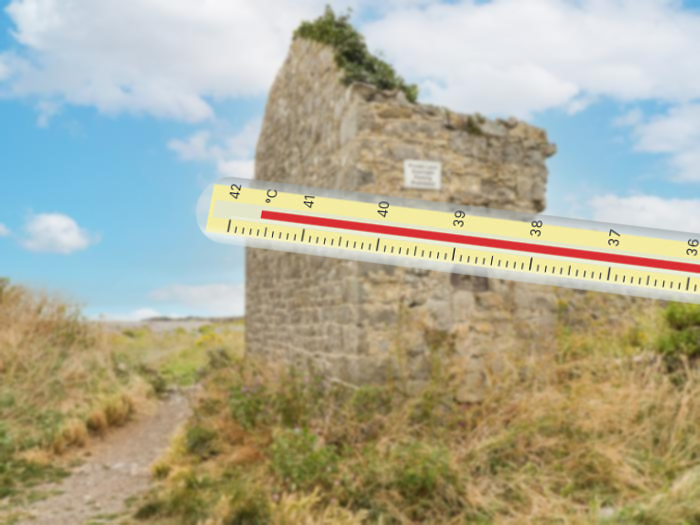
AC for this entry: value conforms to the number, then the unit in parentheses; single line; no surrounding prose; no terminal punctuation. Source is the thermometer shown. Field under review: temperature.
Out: 41.6 (°C)
